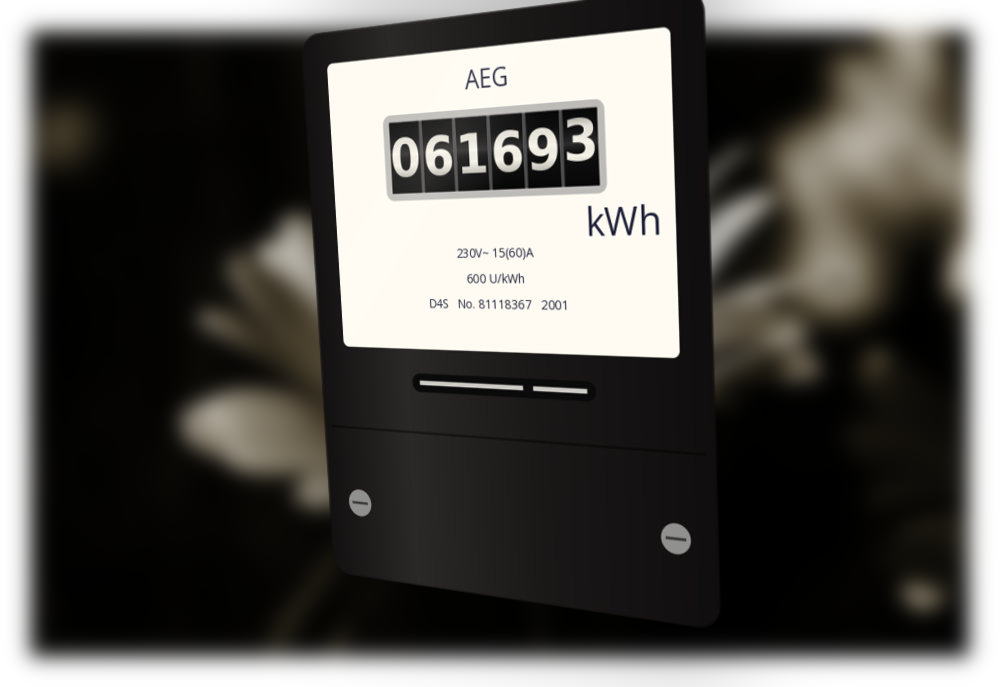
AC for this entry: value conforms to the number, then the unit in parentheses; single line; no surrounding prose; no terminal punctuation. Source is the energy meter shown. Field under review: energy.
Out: 61693 (kWh)
